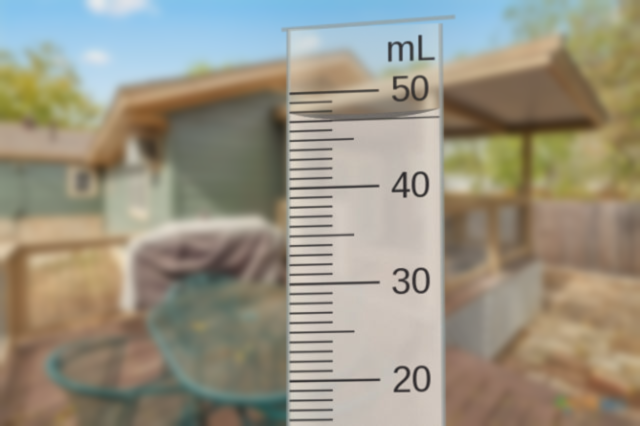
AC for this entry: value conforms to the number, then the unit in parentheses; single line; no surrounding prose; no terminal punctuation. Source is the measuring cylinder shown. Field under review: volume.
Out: 47 (mL)
